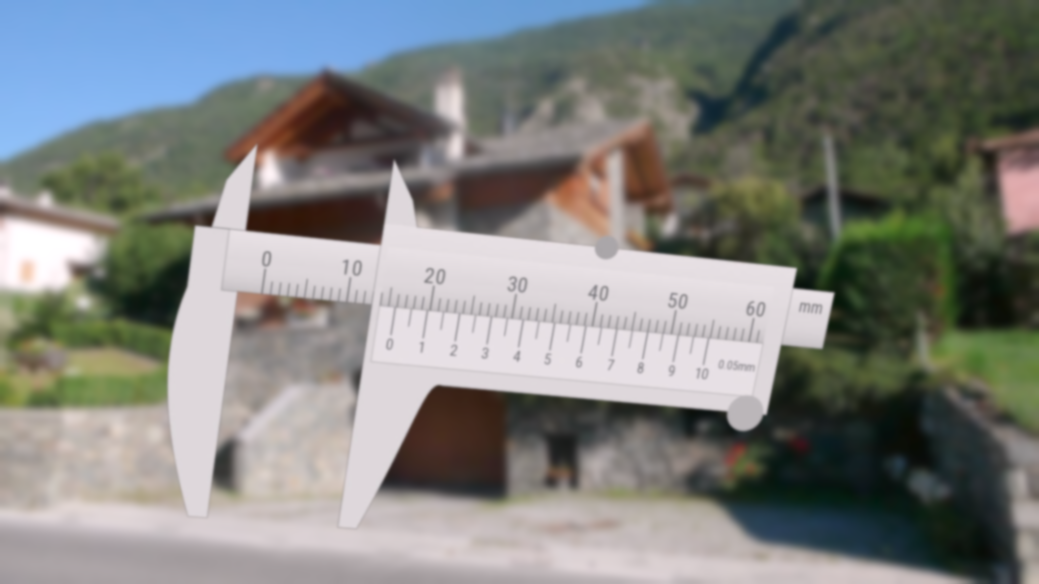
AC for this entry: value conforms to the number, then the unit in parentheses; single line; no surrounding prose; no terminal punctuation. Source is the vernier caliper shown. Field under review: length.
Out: 15.8 (mm)
